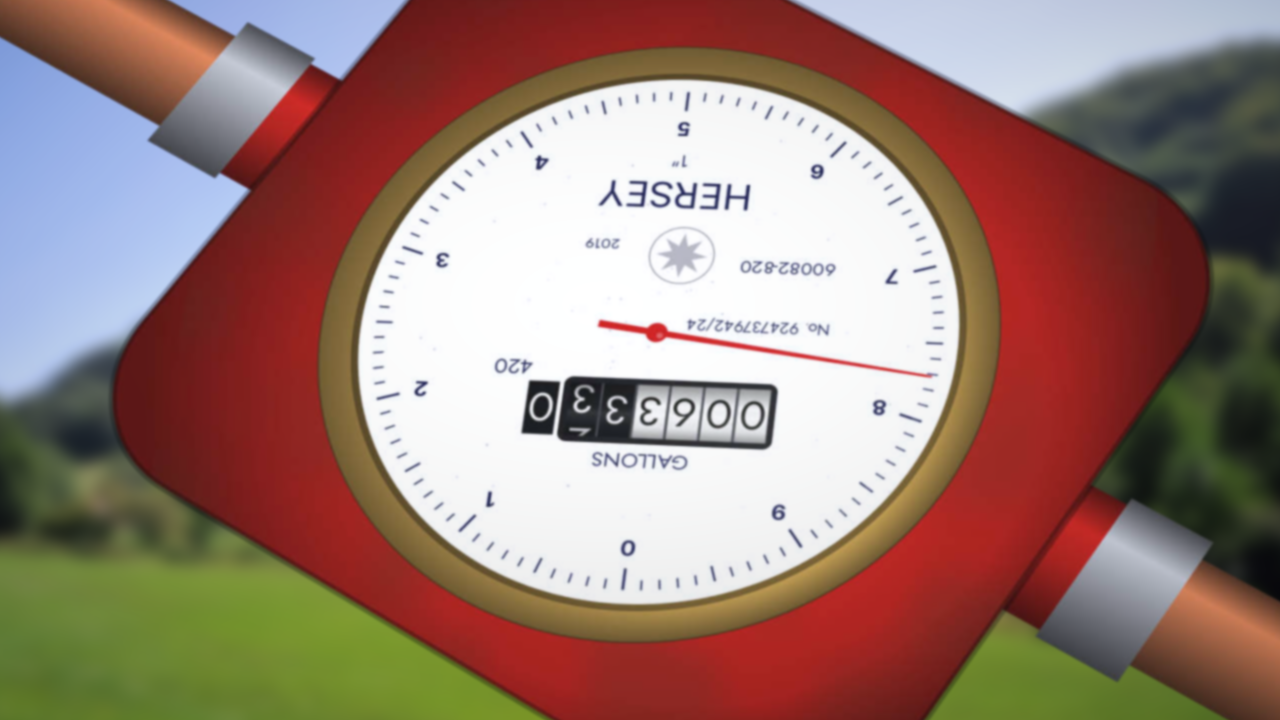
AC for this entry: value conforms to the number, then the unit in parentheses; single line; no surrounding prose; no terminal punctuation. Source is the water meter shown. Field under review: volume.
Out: 63327.7 (gal)
